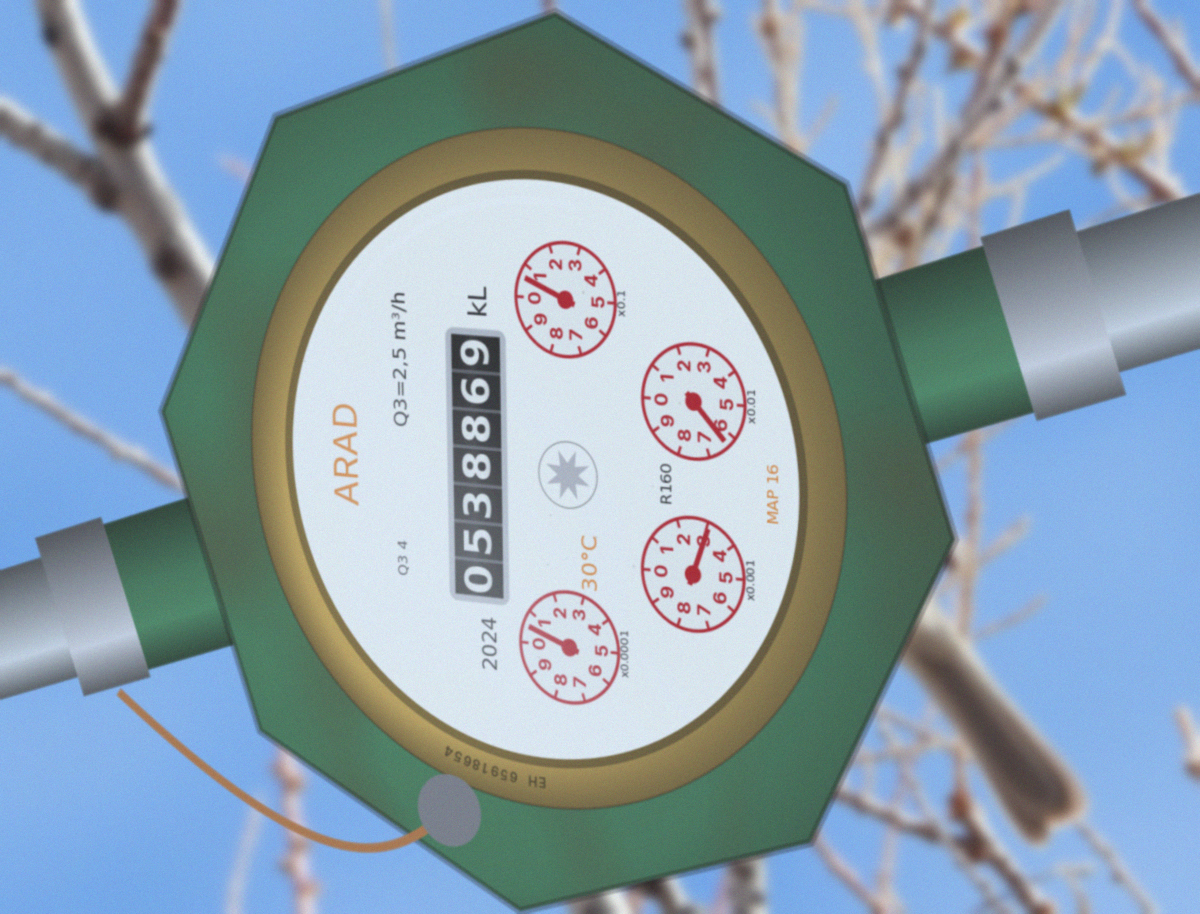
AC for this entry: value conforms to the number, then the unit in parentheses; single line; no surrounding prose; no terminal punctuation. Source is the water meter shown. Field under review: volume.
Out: 538869.0630 (kL)
